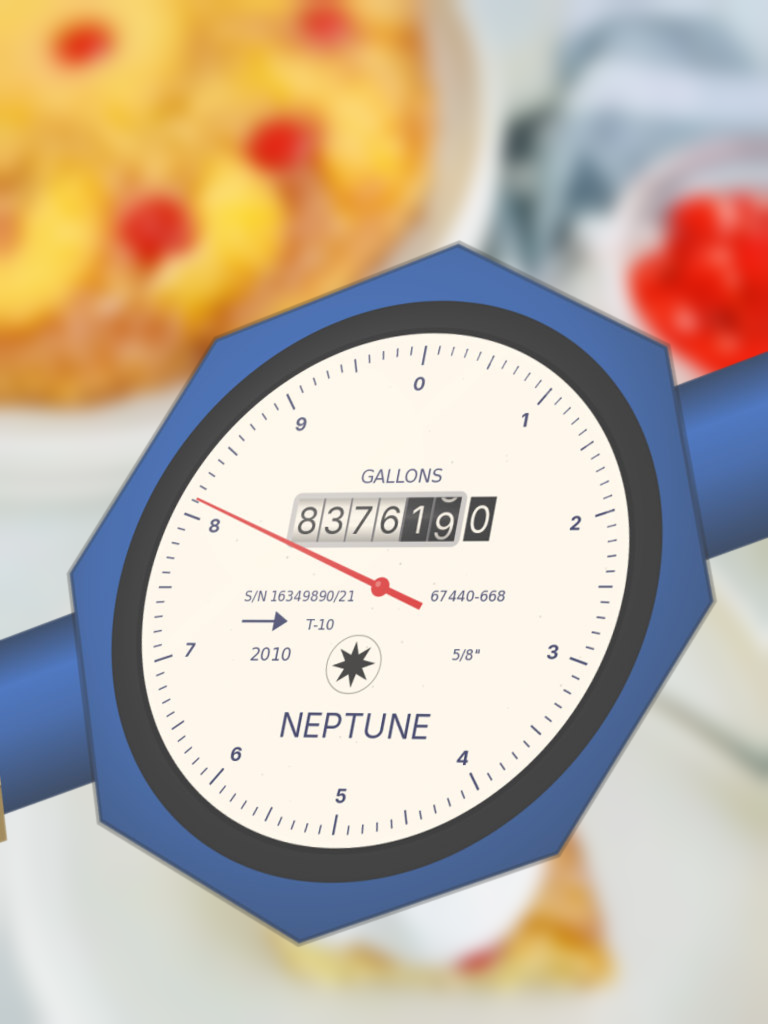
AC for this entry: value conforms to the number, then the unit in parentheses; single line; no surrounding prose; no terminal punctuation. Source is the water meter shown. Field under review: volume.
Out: 8376188.1 (gal)
